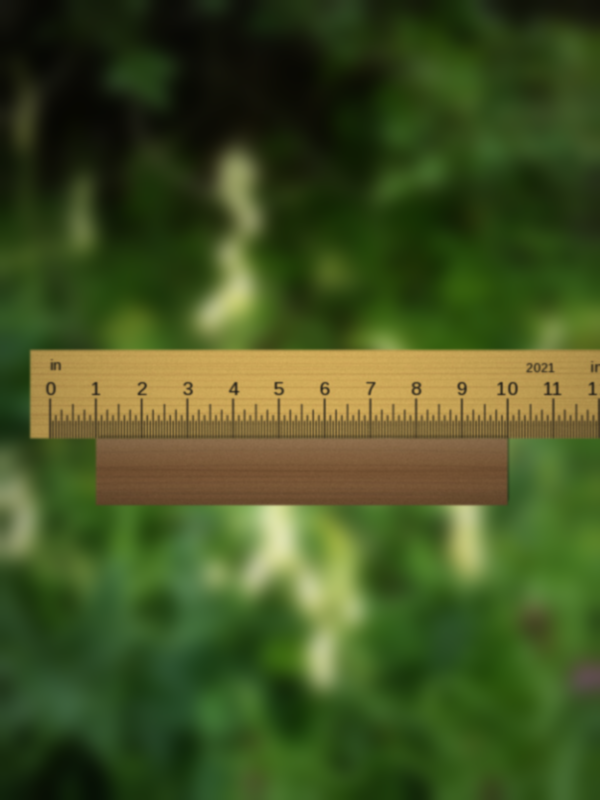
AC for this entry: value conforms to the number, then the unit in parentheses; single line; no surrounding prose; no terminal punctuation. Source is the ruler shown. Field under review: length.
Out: 9 (in)
